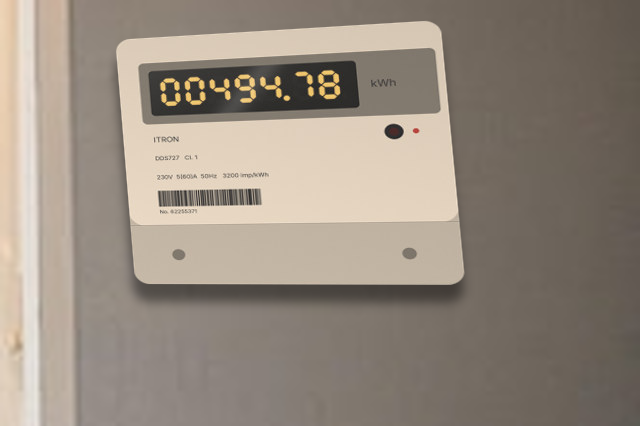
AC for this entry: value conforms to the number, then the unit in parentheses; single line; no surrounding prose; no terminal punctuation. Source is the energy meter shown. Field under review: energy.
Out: 494.78 (kWh)
